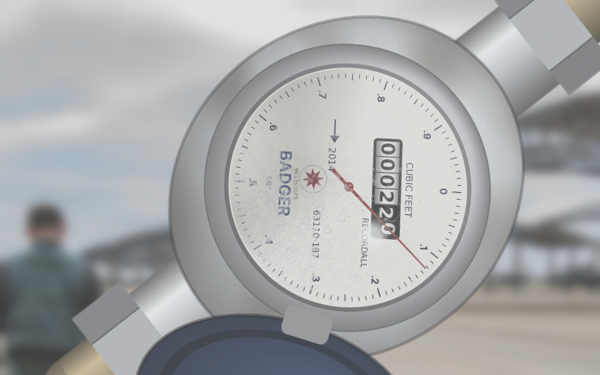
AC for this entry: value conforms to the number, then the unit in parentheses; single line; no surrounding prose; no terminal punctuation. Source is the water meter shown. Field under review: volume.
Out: 220.12 (ft³)
